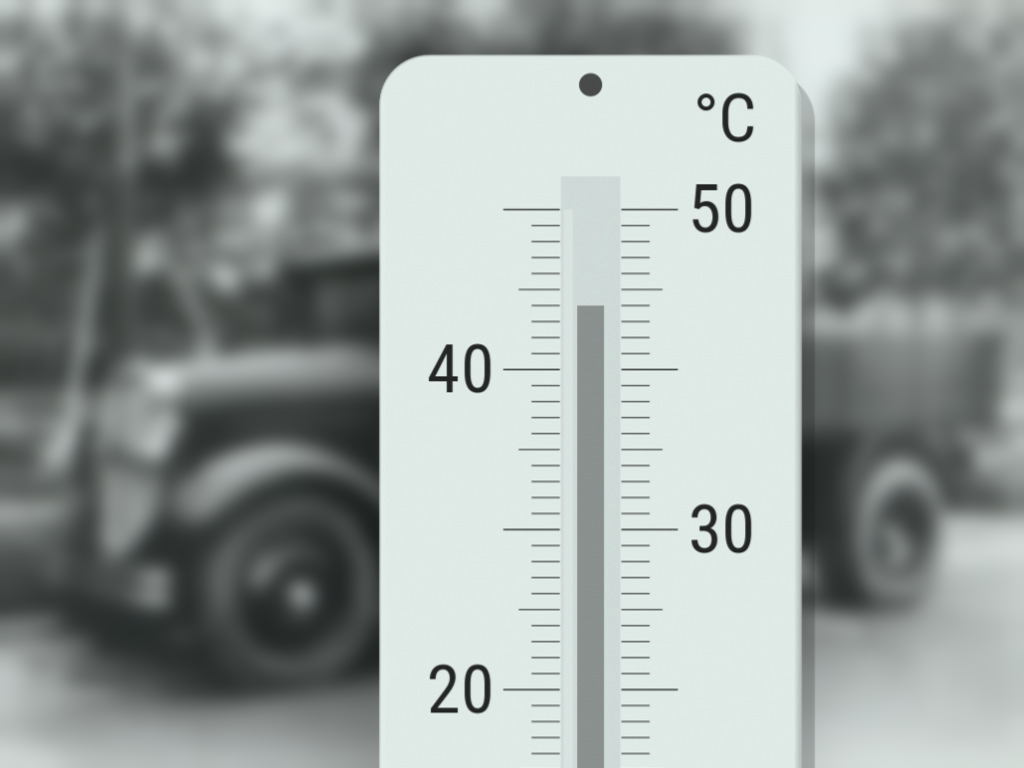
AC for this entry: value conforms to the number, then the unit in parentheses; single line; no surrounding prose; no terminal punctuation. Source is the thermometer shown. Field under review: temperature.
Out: 44 (°C)
